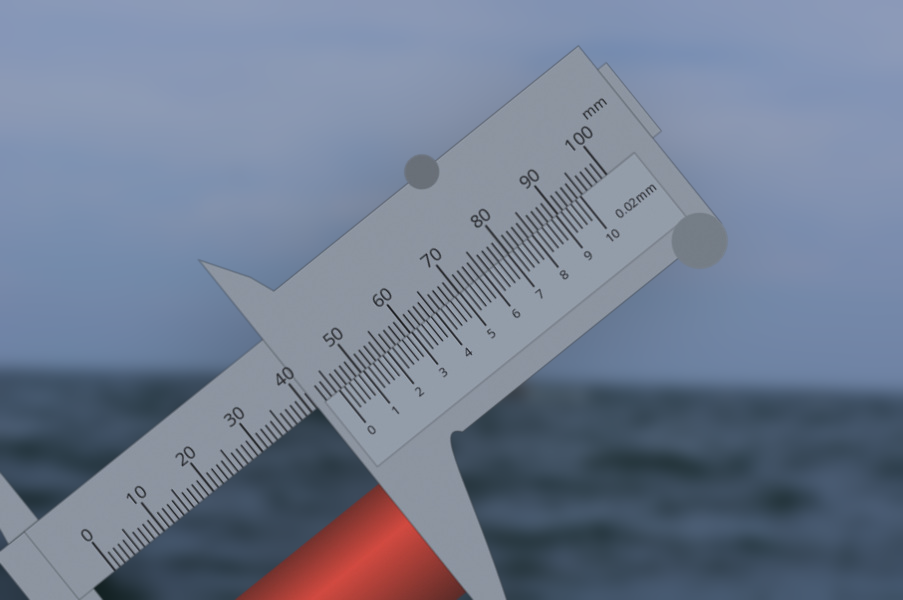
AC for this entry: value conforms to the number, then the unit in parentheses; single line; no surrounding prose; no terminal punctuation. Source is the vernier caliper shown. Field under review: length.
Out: 45.6 (mm)
